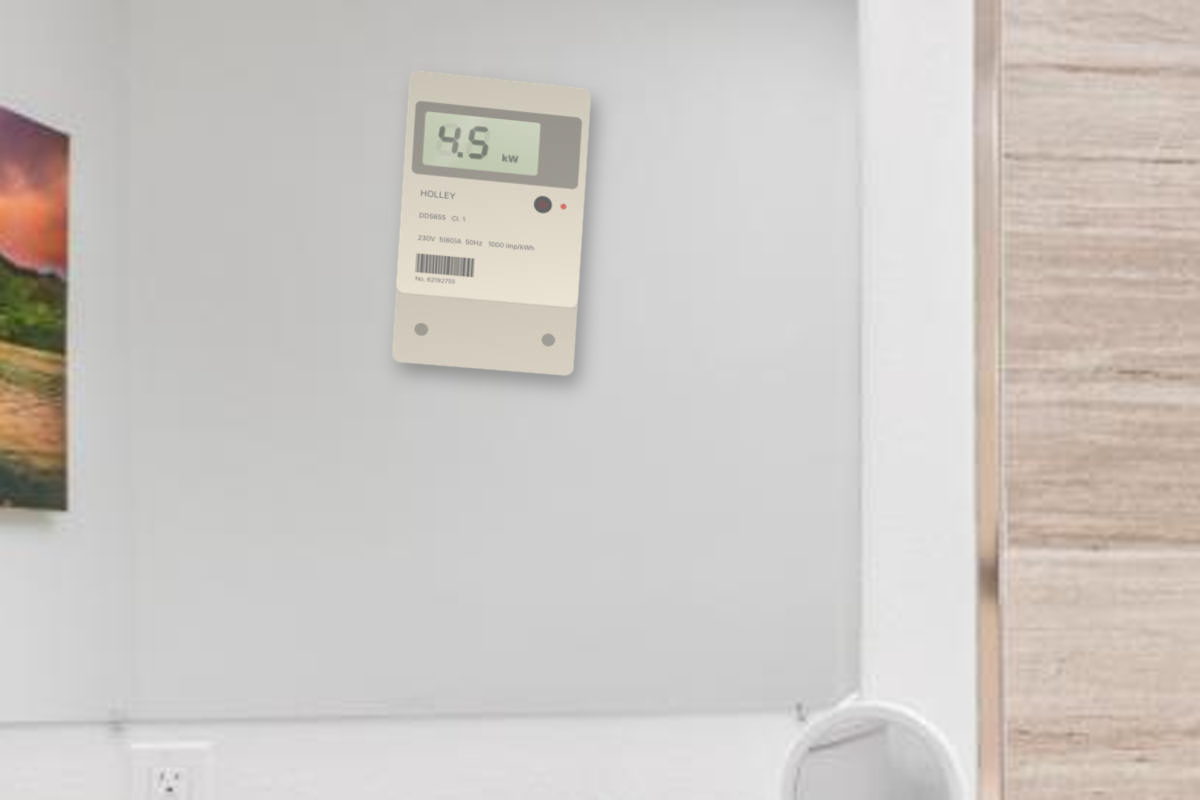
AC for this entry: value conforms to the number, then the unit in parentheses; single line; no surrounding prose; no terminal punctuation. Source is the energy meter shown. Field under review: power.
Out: 4.5 (kW)
